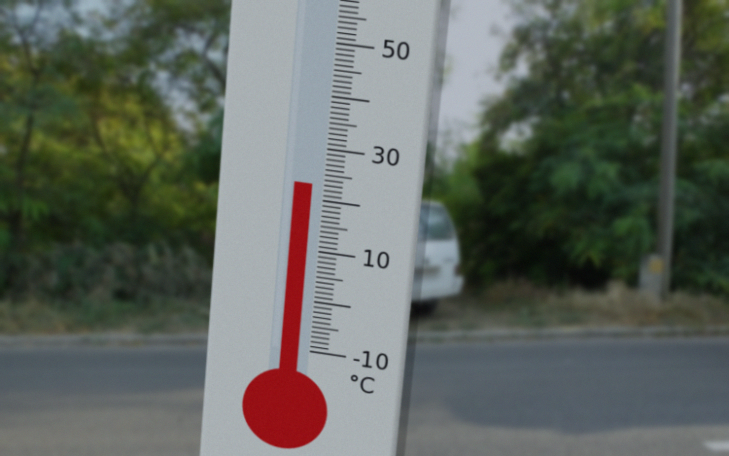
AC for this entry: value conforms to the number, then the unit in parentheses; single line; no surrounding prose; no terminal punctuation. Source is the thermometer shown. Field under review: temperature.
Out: 23 (°C)
